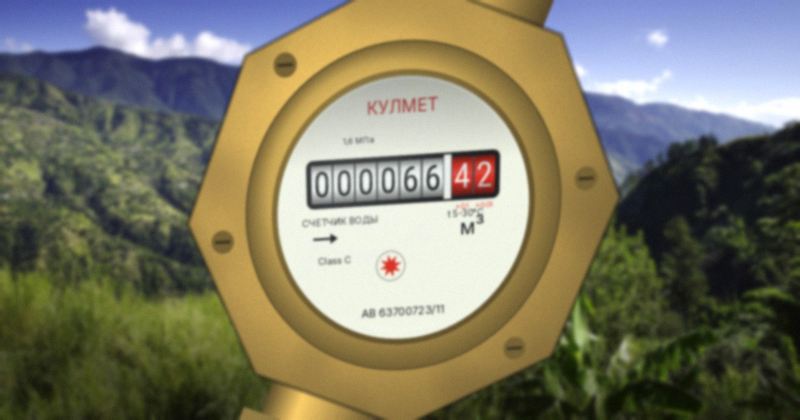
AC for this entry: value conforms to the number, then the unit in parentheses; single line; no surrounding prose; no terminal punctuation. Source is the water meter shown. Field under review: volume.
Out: 66.42 (m³)
